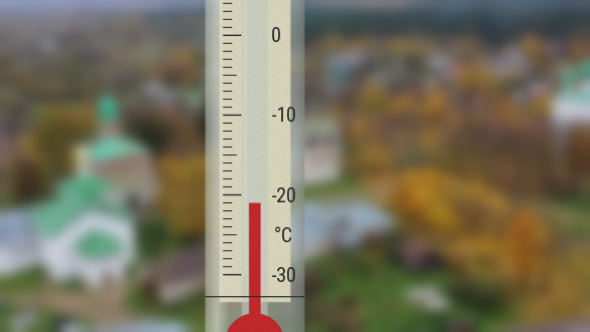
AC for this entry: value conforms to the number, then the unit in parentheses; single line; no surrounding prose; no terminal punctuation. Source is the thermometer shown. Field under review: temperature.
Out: -21 (°C)
